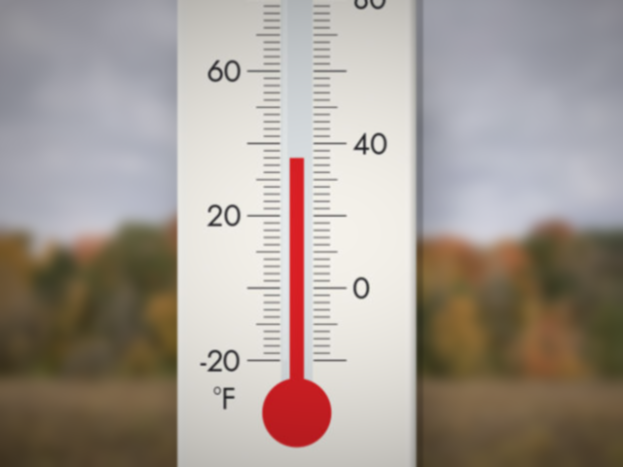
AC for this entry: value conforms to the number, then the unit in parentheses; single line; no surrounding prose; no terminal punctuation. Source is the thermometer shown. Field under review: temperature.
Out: 36 (°F)
